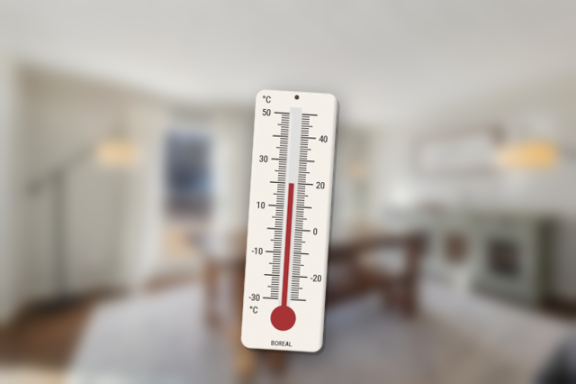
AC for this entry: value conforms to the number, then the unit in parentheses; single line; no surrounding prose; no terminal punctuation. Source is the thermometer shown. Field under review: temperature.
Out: 20 (°C)
